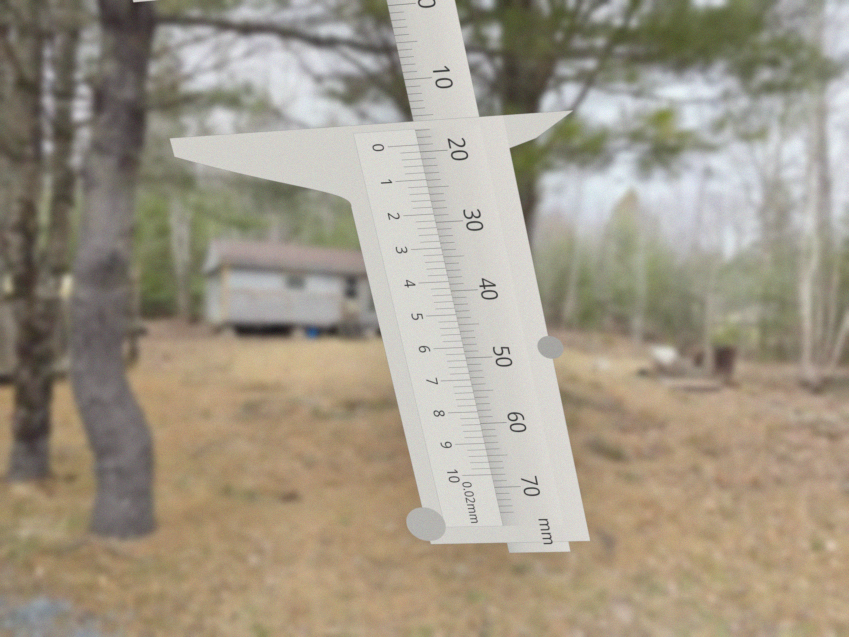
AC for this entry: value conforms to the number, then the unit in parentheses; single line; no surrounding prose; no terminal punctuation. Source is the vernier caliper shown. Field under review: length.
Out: 19.0 (mm)
